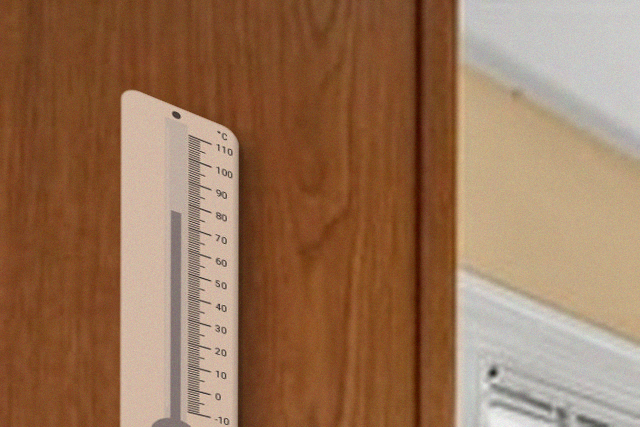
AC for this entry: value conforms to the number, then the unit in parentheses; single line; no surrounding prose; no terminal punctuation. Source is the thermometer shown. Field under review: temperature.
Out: 75 (°C)
